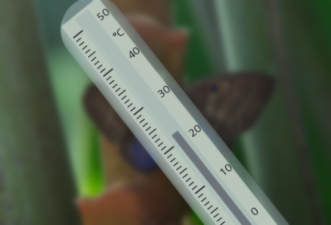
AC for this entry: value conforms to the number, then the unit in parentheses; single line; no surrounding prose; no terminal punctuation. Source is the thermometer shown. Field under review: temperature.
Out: 22 (°C)
